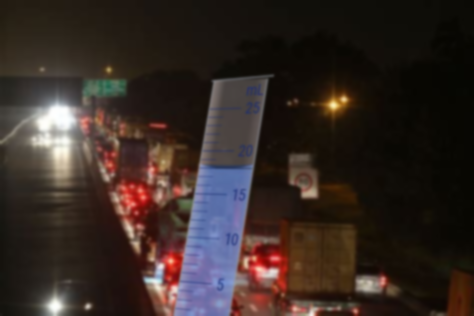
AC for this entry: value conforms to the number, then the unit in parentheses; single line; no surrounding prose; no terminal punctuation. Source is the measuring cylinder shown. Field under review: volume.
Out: 18 (mL)
